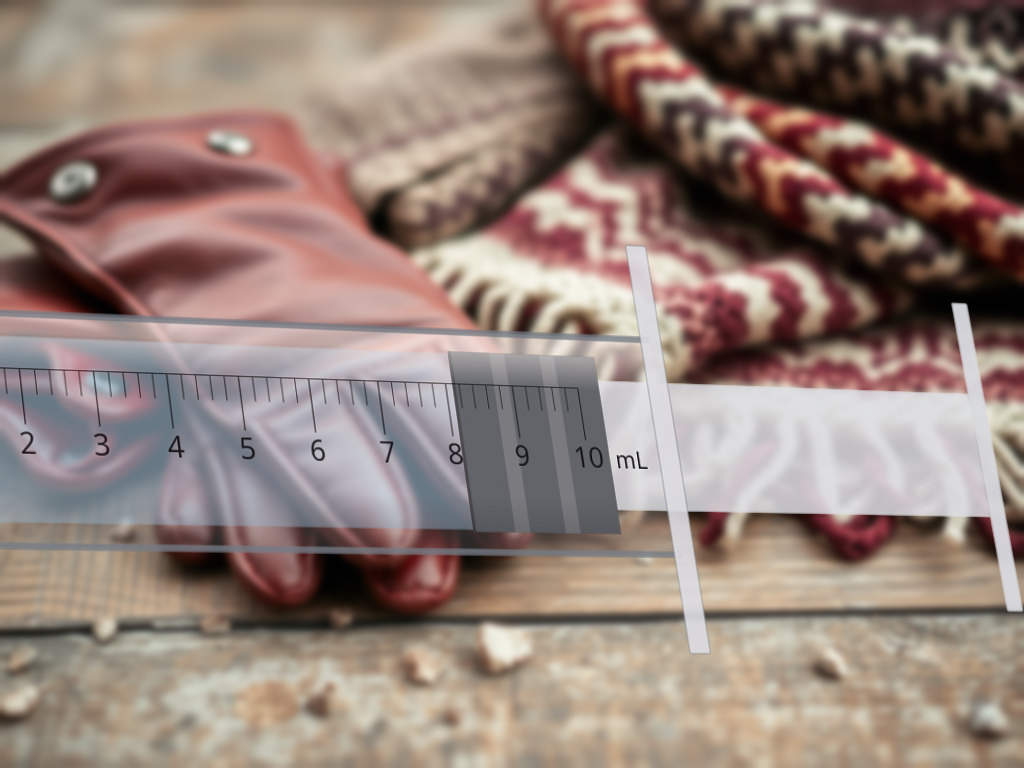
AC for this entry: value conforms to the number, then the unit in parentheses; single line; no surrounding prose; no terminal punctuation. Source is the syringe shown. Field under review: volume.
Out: 8.1 (mL)
